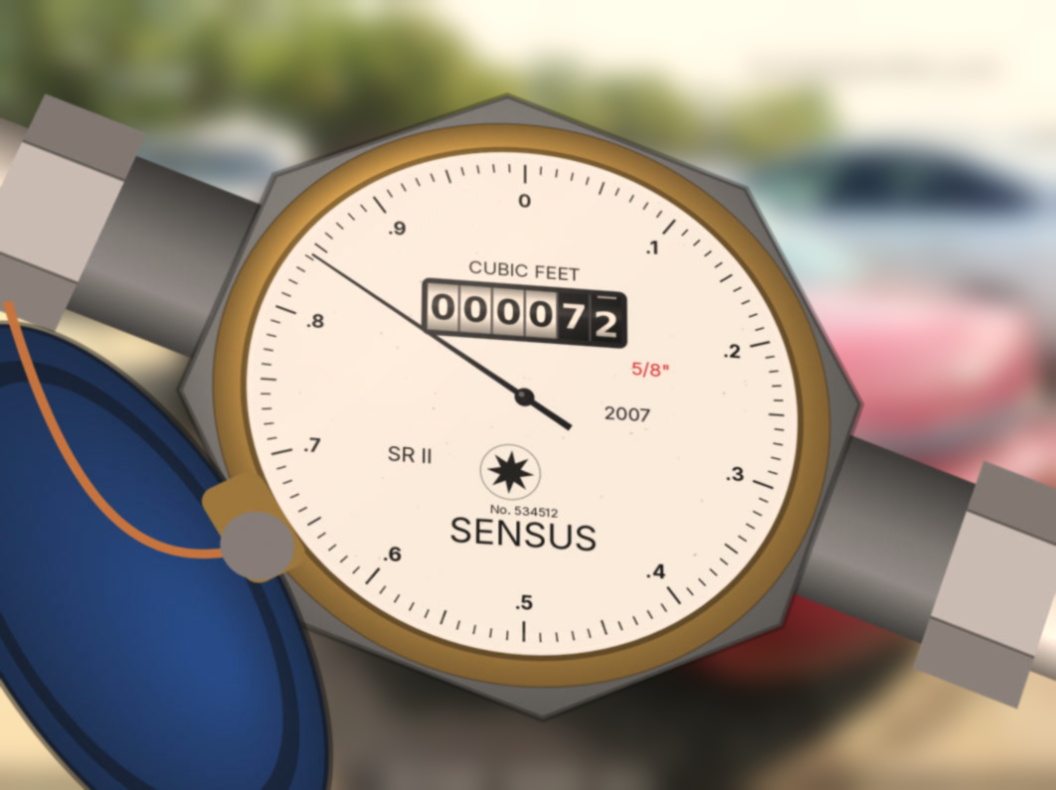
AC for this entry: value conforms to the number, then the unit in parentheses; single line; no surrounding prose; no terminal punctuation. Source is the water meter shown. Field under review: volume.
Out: 71.84 (ft³)
